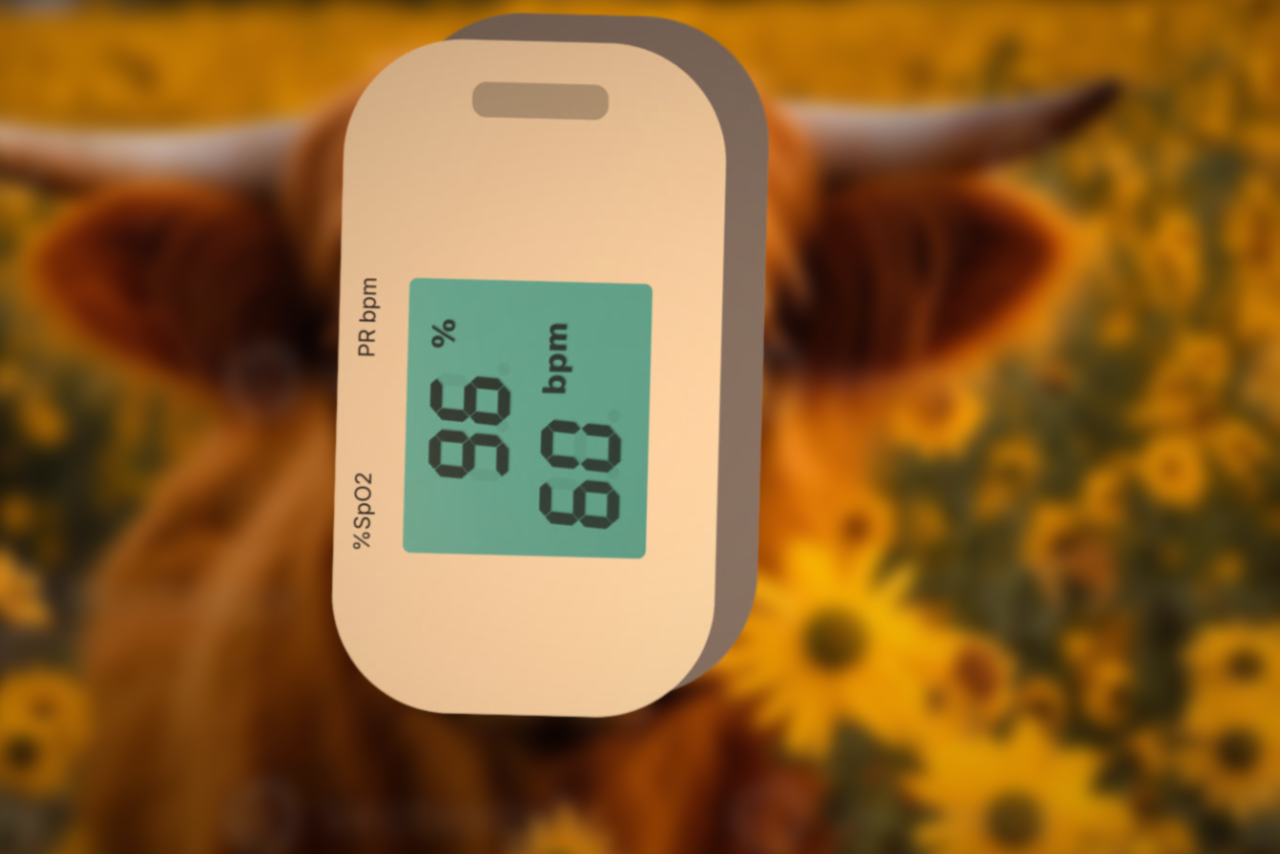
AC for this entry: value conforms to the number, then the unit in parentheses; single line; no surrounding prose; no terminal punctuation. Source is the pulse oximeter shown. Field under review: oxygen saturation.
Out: 96 (%)
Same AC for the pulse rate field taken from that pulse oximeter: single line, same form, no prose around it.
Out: 60 (bpm)
